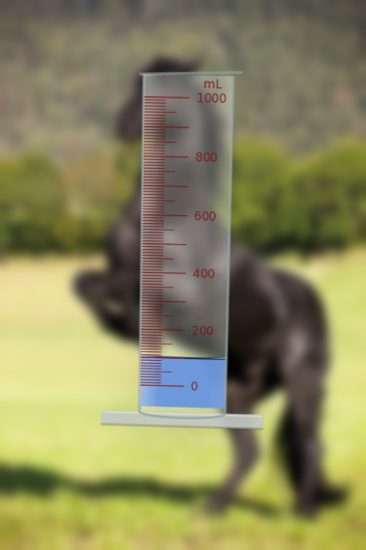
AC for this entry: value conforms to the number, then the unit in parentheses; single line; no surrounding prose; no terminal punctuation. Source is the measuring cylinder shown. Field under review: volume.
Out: 100 (mL)
